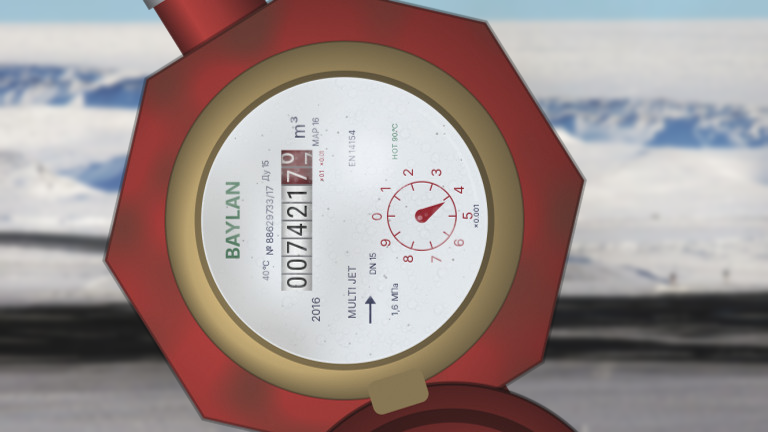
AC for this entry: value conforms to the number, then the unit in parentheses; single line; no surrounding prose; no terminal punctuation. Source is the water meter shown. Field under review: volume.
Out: 7421.764 (m³)
